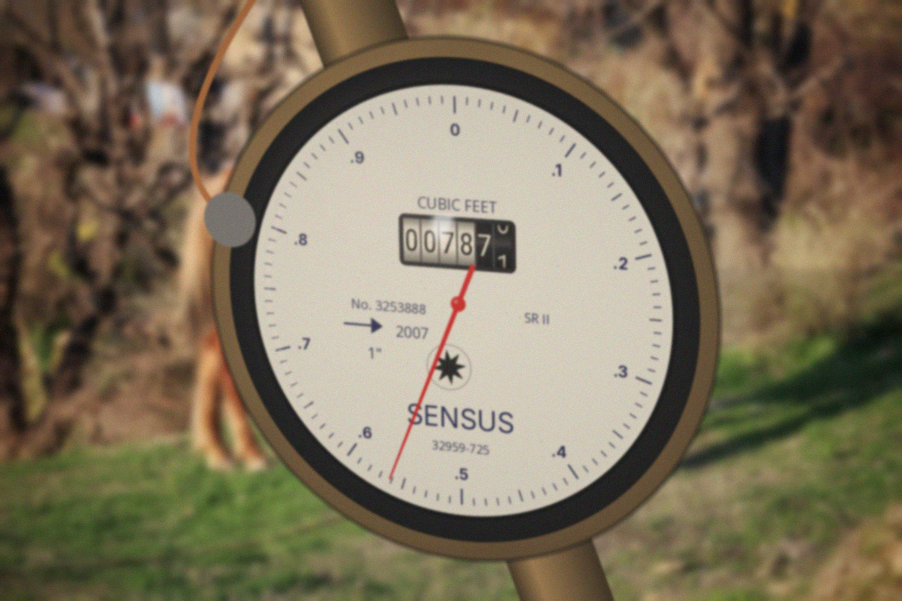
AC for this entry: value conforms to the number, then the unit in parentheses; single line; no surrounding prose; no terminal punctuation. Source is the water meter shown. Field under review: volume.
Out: 7870.56 (ft³)
